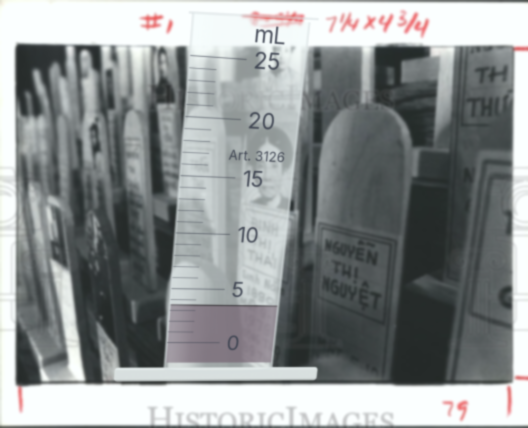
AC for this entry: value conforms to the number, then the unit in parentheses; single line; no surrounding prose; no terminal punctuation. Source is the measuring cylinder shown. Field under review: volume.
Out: 3.5 (mL)
